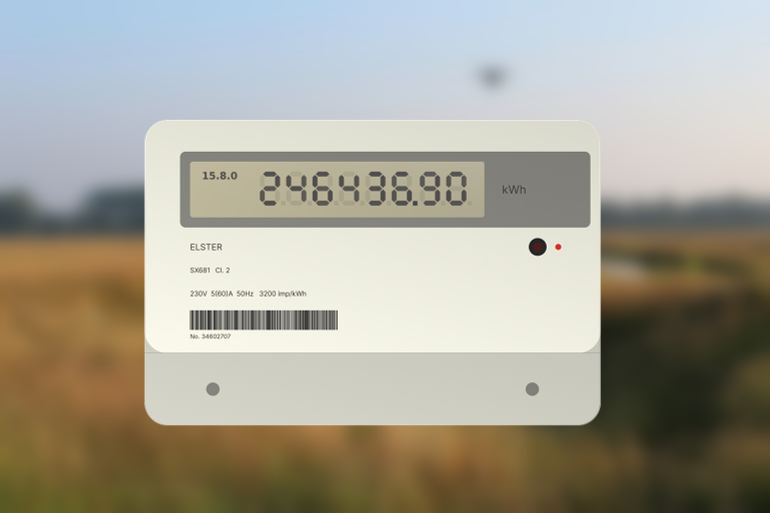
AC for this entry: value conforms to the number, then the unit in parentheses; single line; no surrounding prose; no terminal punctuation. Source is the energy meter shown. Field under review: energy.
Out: 246436.90 (kWh)
